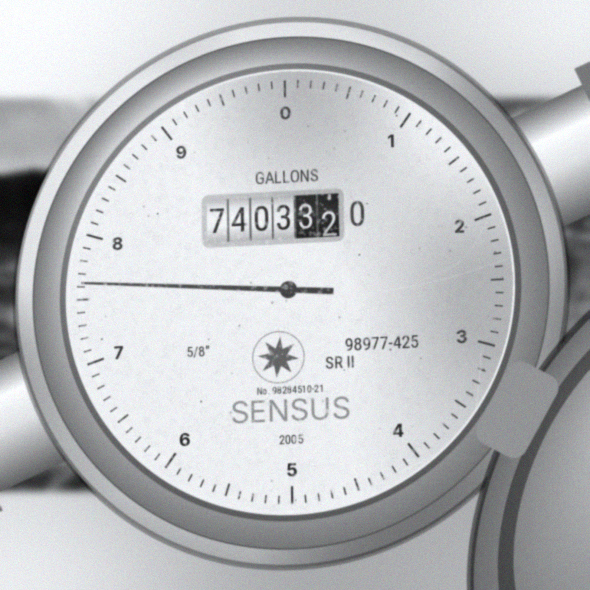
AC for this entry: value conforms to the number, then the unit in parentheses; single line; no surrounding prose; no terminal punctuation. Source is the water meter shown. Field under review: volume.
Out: 7403317.6 (gal)
